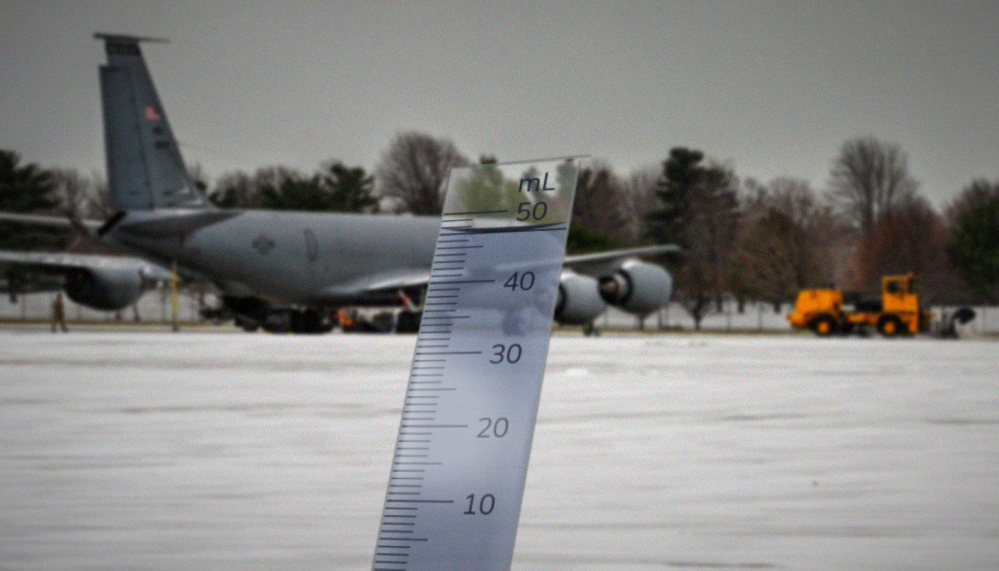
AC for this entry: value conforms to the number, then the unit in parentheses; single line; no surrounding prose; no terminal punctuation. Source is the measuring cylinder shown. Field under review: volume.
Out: 47 (mL)
